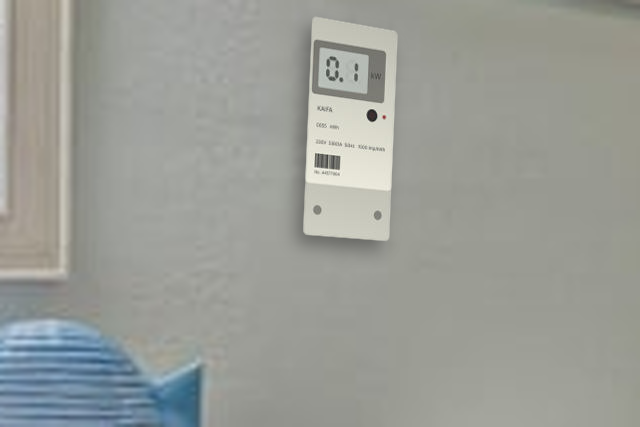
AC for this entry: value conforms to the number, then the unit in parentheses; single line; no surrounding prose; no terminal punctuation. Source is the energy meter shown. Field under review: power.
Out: 0.1 (kW)
